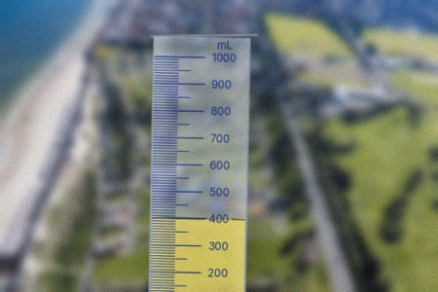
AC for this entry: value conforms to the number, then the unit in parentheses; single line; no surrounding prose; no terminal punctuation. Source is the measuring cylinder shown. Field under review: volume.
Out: 400 (mL)
